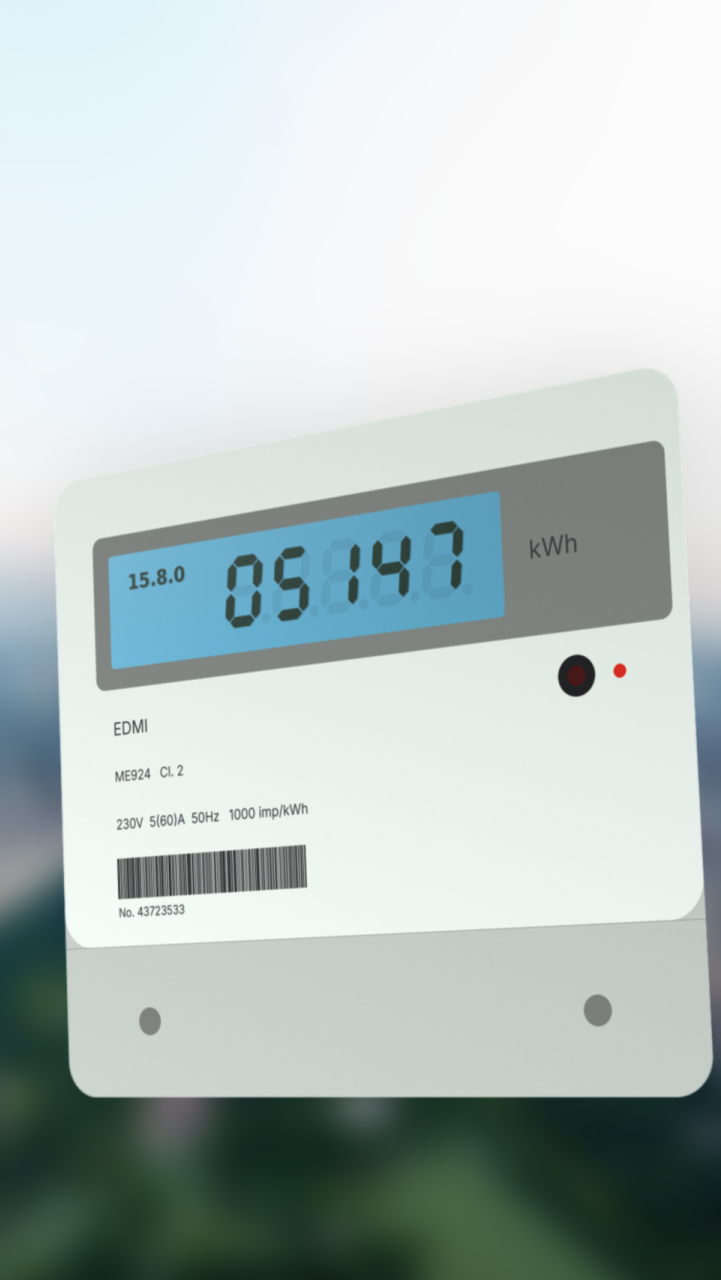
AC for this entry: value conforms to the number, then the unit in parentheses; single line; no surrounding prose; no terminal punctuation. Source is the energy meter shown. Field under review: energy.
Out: 5147 (kWh)
